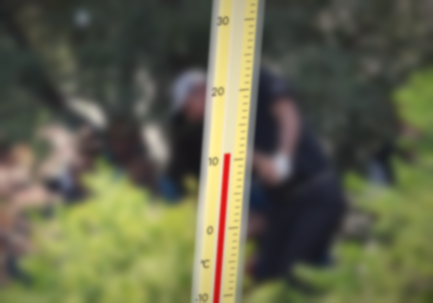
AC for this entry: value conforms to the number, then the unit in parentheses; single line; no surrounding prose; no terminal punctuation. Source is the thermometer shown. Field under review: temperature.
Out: 11 (°C)
